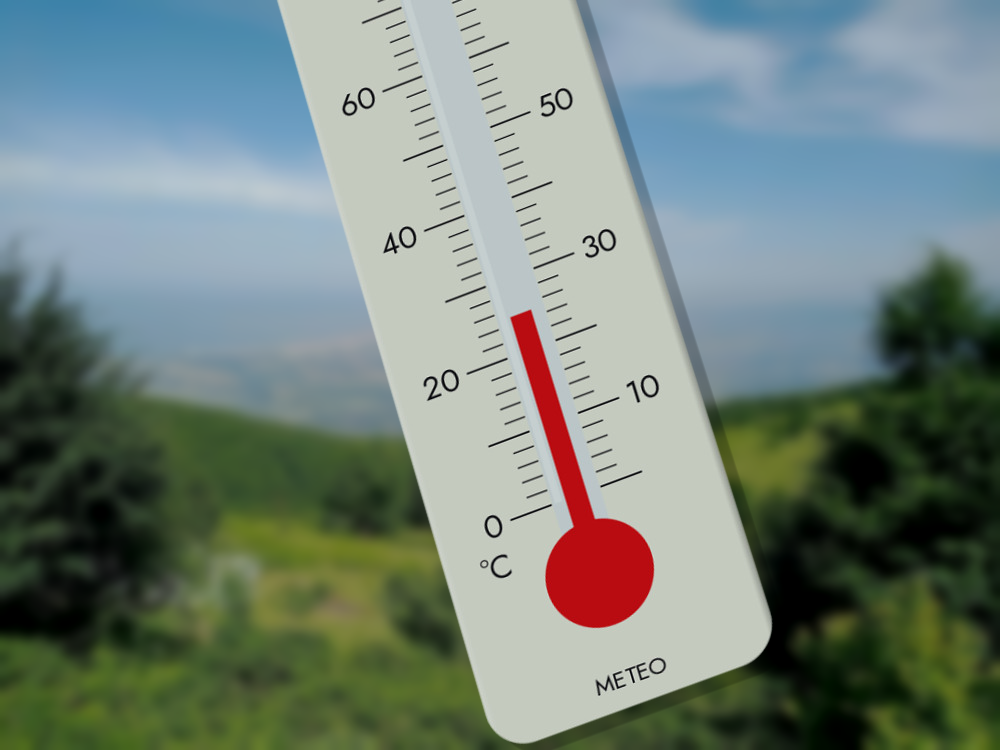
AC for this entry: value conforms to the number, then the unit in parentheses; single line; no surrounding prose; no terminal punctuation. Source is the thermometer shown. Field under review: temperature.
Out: 25 (°C)
